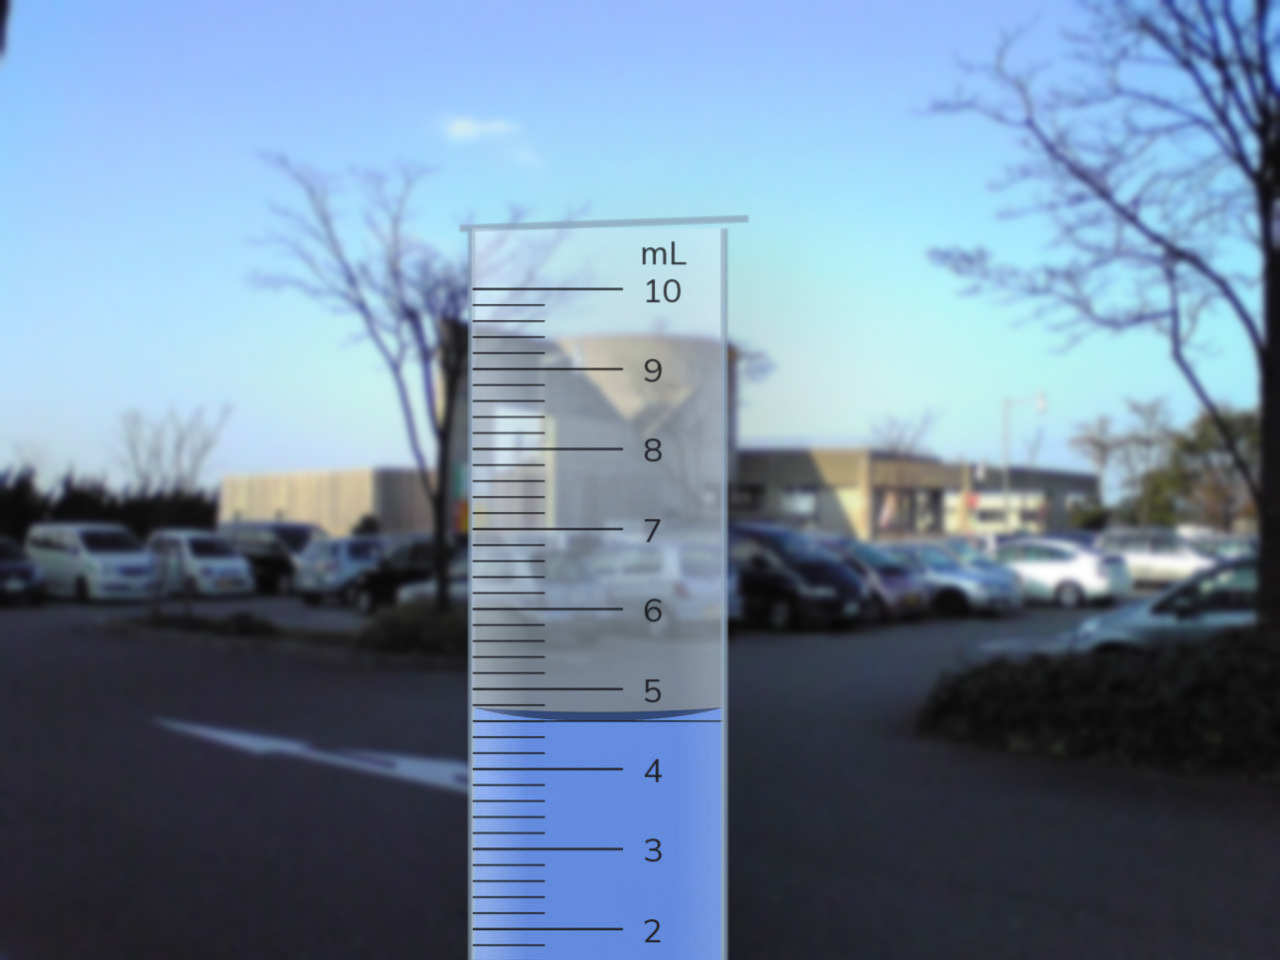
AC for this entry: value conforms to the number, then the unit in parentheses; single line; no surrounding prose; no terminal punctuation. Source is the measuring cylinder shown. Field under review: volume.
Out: 4.6 (mL)
